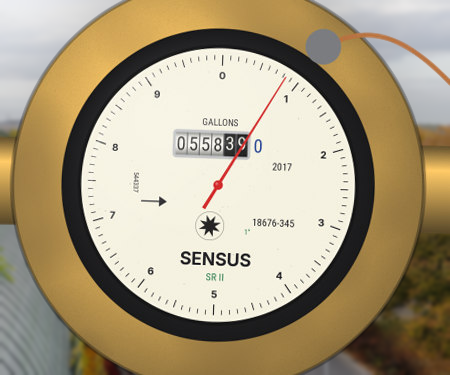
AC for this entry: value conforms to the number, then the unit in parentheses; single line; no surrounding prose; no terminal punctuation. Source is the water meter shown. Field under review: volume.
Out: 558390.8 (gal)
